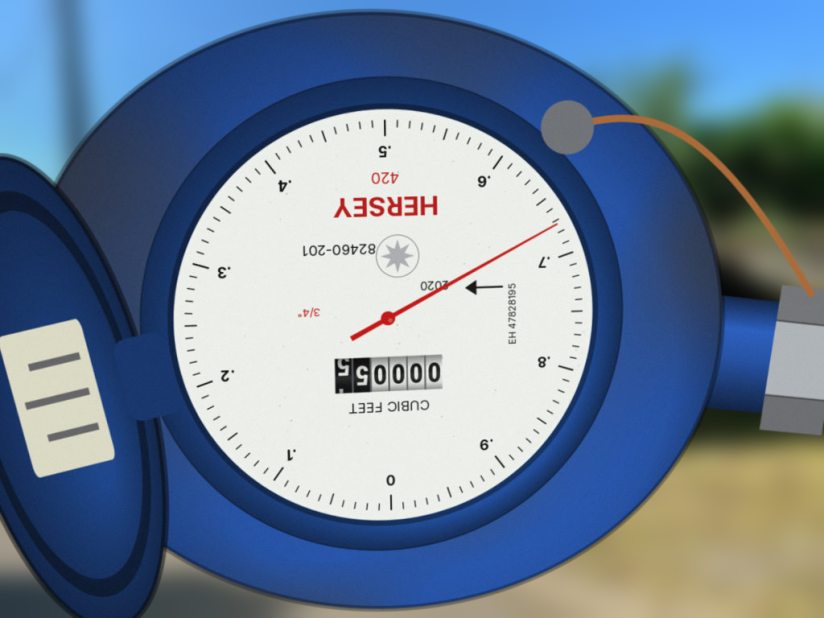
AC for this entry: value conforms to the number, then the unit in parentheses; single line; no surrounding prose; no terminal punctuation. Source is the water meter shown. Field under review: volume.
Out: 54.67 (ft³)
